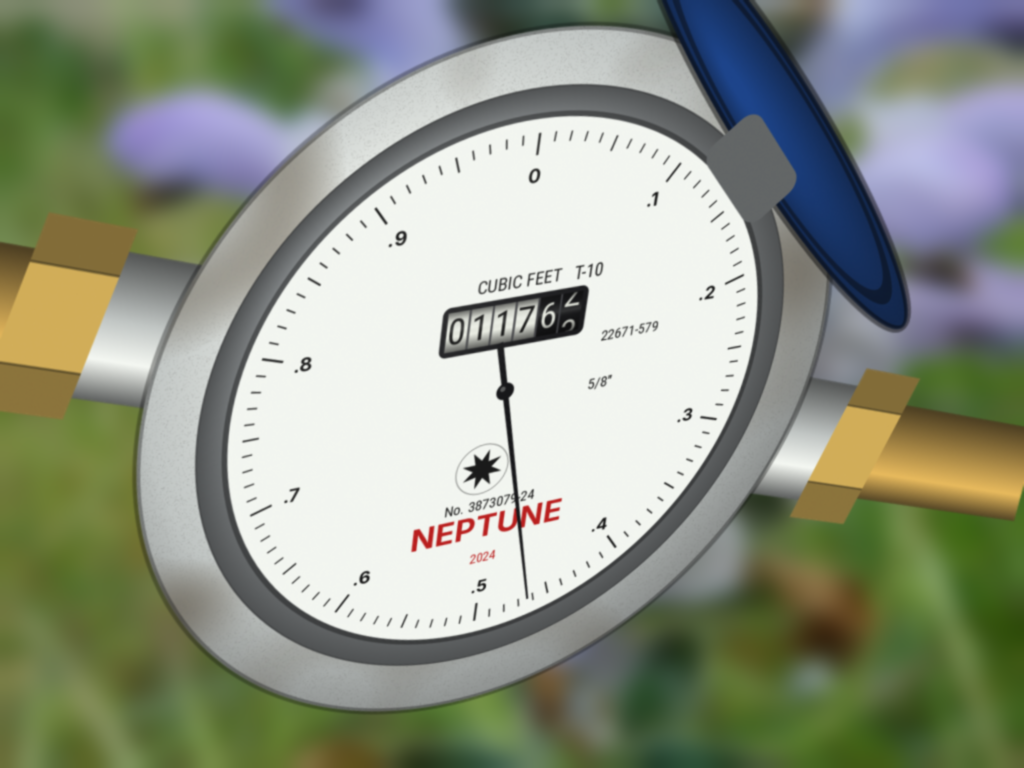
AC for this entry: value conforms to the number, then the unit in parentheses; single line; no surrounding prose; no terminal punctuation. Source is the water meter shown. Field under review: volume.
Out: 11762.46 (ft³)
